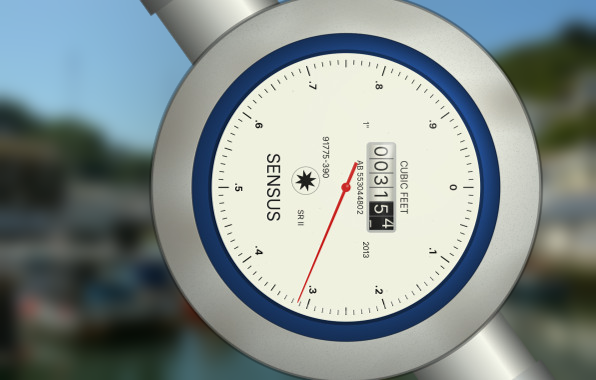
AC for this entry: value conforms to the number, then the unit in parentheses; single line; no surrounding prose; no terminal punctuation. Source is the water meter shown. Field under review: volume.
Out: 3154.31 (ft³)
